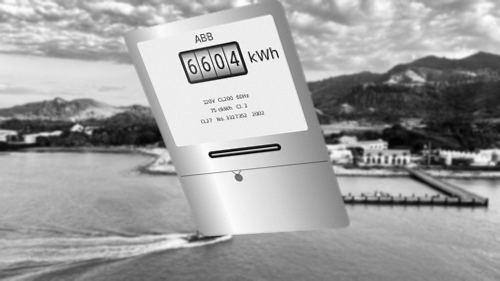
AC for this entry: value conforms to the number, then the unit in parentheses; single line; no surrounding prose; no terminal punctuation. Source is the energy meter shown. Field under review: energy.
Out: 6604 (kWh)
